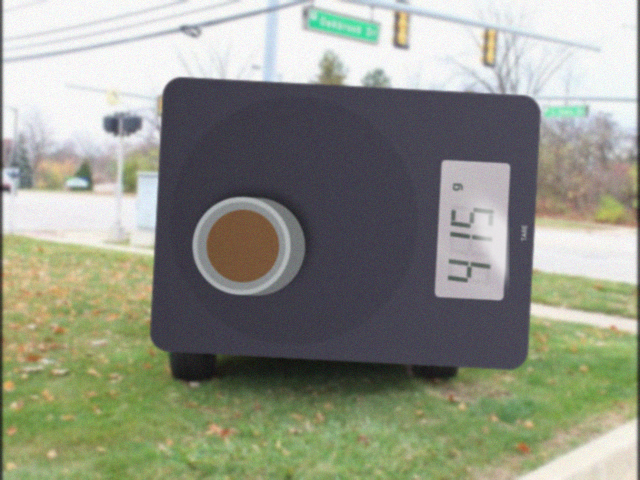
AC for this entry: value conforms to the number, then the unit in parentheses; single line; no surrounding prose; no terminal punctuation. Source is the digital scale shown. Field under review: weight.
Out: 415 (g)
